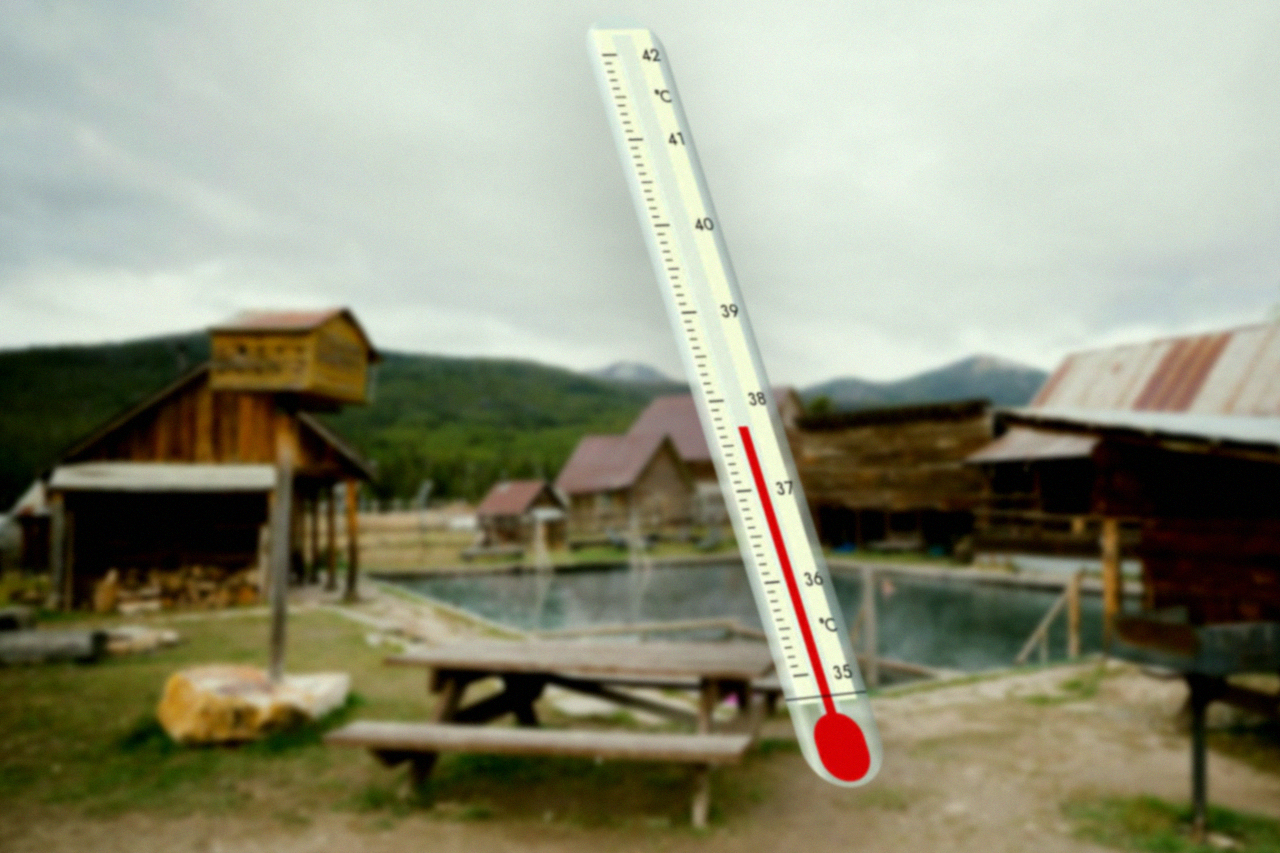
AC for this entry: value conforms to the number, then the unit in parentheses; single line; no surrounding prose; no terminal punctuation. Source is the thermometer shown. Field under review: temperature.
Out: 37.7 (°C)
